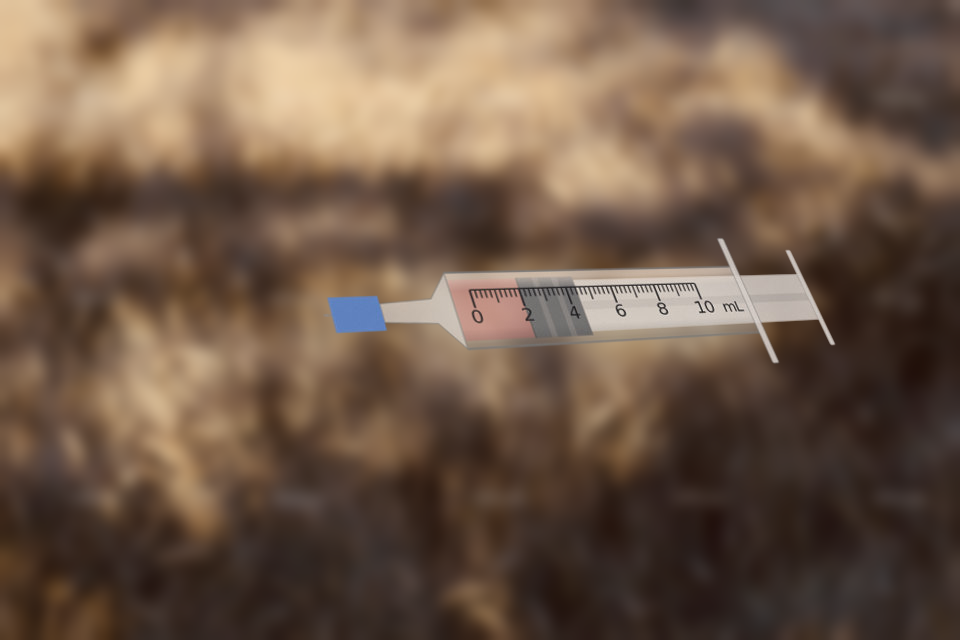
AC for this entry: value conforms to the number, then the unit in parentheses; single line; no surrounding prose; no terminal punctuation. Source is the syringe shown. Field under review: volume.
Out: 2 (mL)
